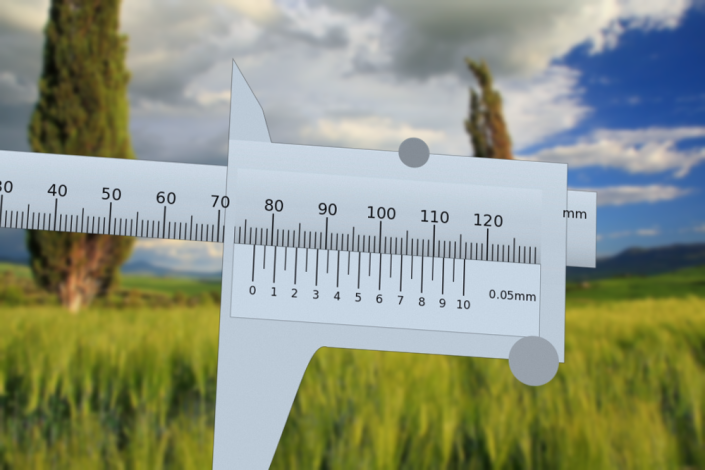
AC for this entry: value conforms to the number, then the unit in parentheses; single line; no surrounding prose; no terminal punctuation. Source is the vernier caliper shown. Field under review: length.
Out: 76.8 (mm)
